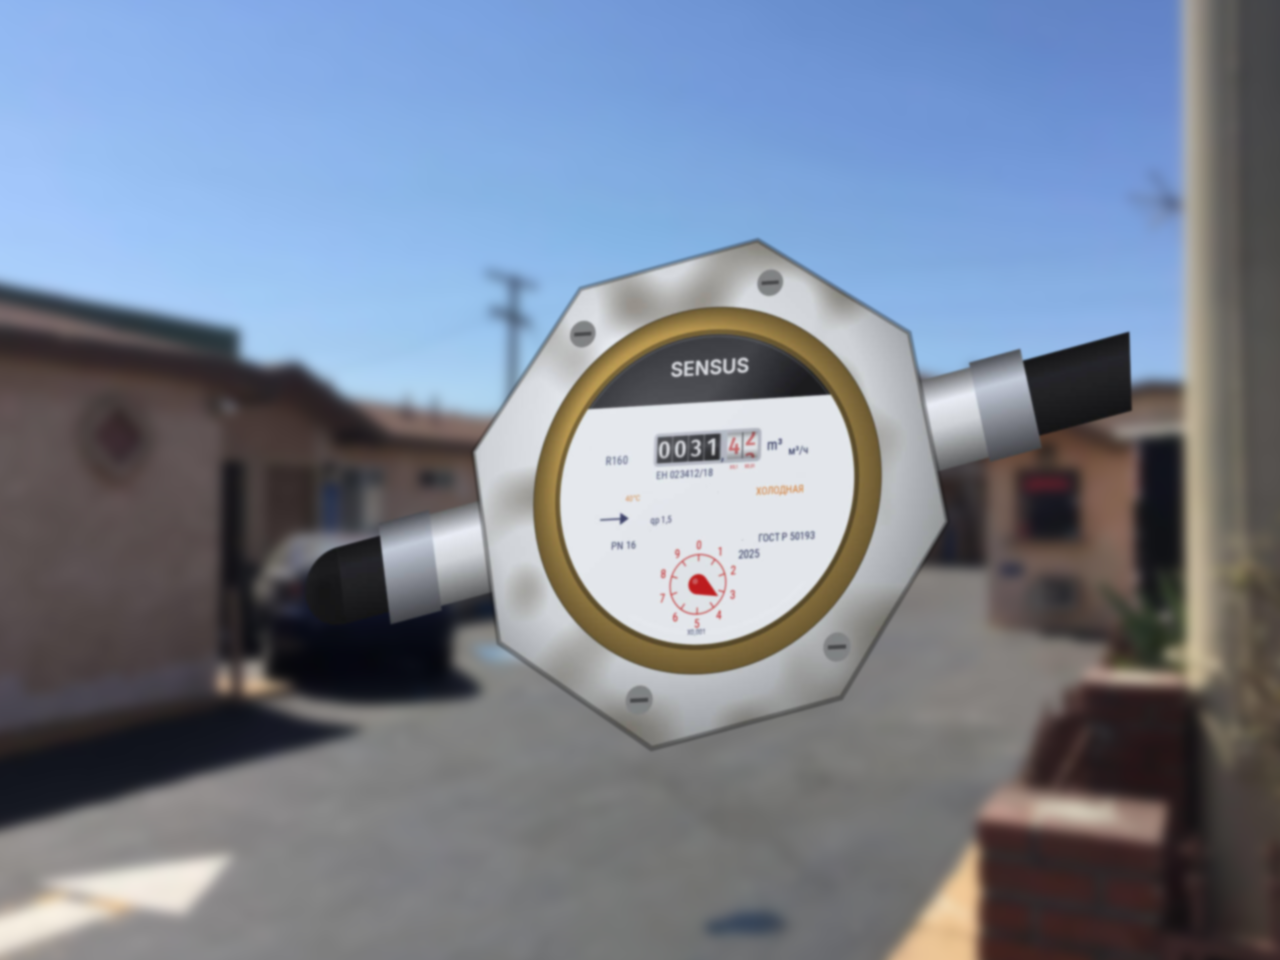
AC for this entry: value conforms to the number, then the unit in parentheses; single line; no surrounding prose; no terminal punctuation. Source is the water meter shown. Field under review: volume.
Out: 31.423 (m³)
